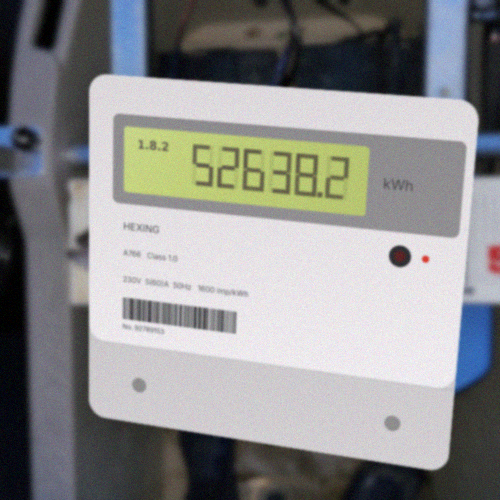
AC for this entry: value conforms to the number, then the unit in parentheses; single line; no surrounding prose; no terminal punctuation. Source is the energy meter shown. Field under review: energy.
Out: 52638.2 (kWh)
